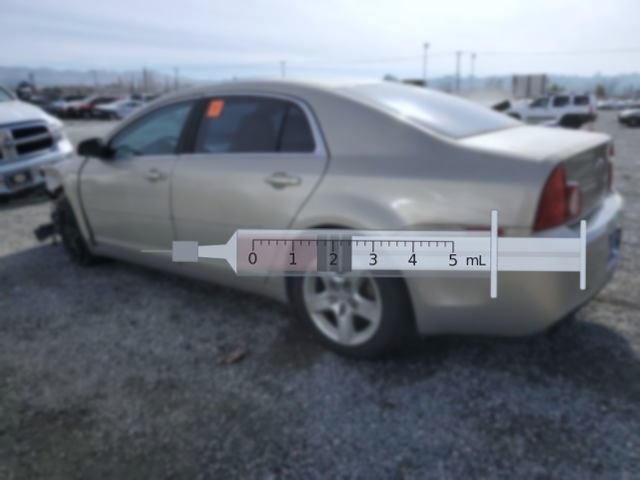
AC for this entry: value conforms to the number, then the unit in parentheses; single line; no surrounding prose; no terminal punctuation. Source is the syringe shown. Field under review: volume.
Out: 1.6 (mL)
